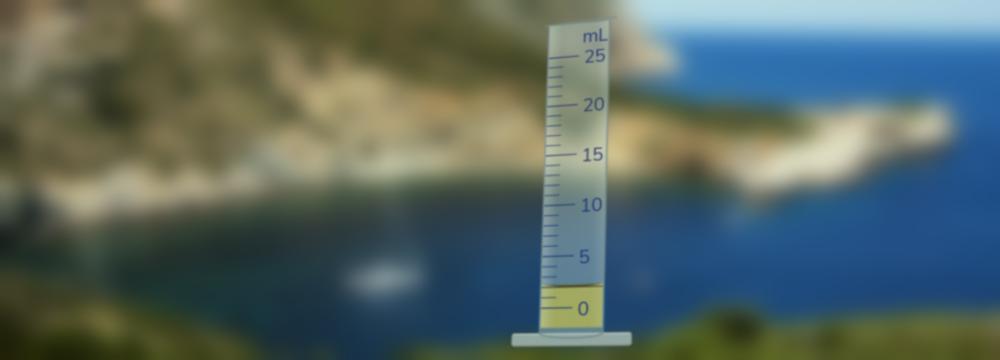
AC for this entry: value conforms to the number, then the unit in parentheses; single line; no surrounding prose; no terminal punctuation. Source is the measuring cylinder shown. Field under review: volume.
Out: 2 (mL)
